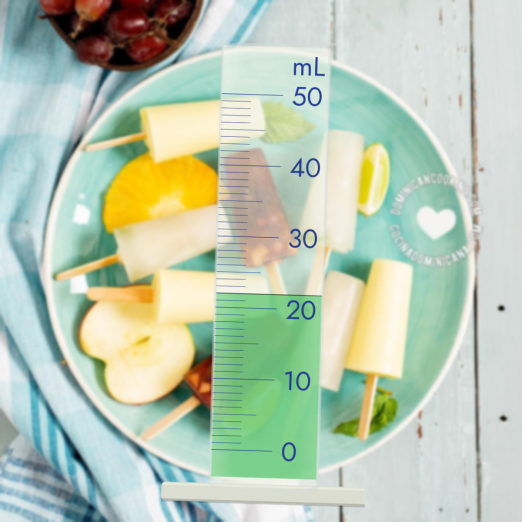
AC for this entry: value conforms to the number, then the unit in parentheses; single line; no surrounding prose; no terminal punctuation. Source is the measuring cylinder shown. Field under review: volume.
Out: 22 (mL)
